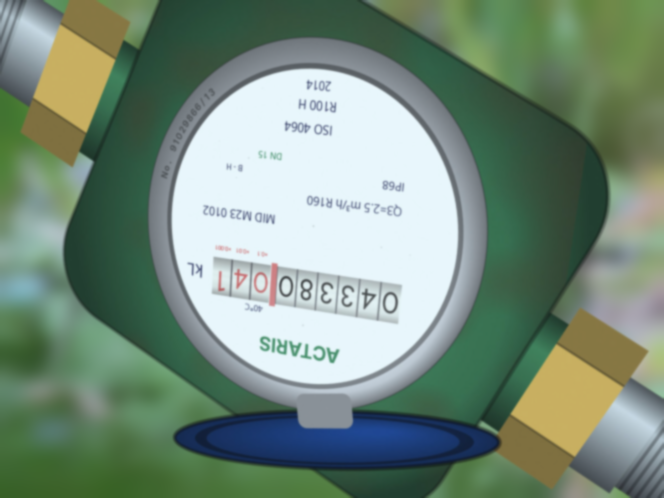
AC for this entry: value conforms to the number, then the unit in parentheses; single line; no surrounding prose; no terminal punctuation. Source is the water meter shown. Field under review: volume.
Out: 43380.041 (kL)
